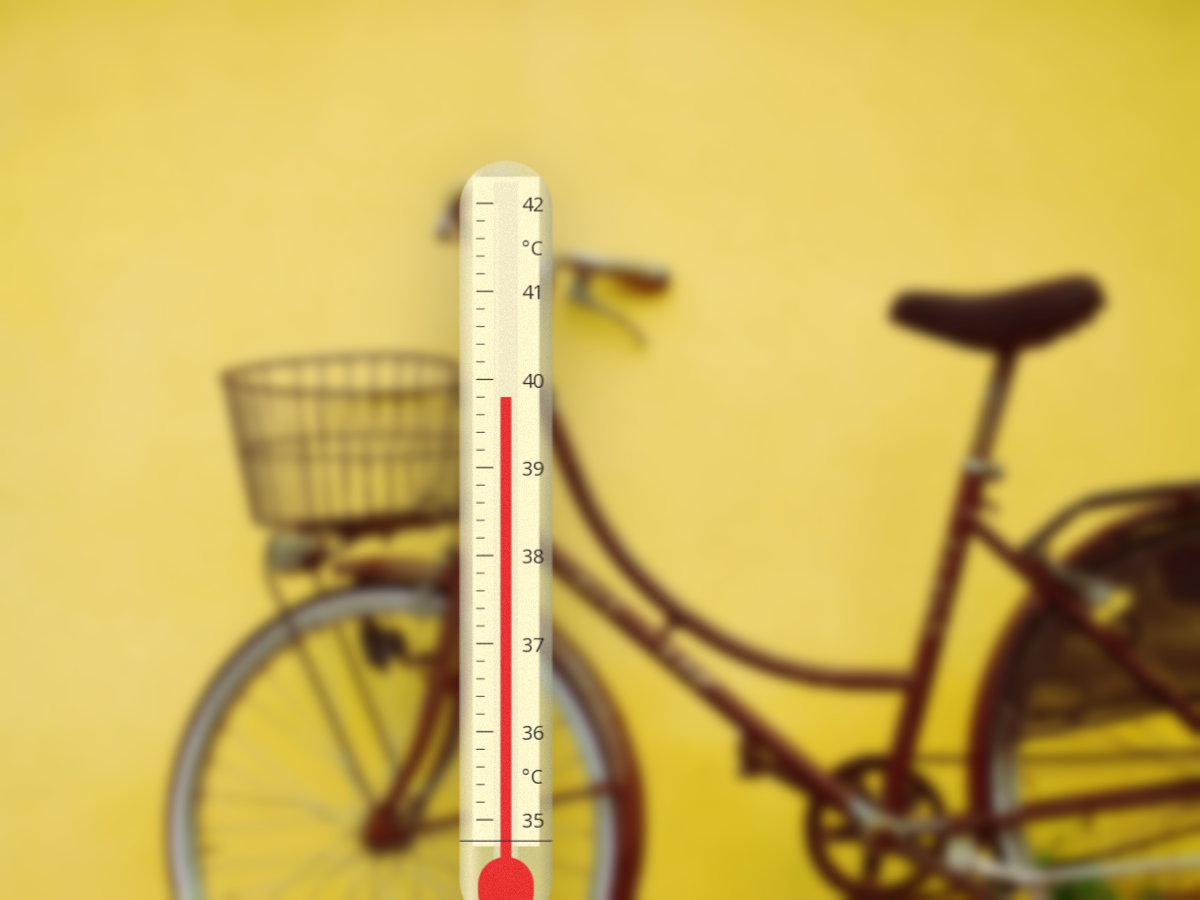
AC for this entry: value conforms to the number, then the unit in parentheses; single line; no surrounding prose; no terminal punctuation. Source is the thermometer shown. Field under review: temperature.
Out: 39.8 (°C)
